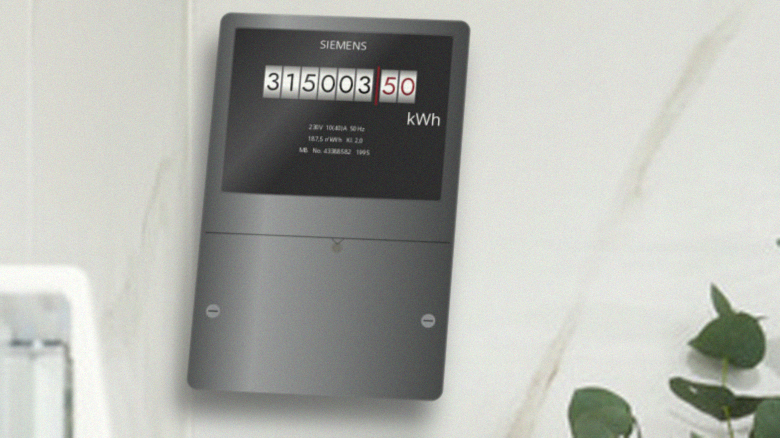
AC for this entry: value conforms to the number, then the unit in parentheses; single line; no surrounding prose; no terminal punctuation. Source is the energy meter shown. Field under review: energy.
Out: 315003.50 (kWh)
